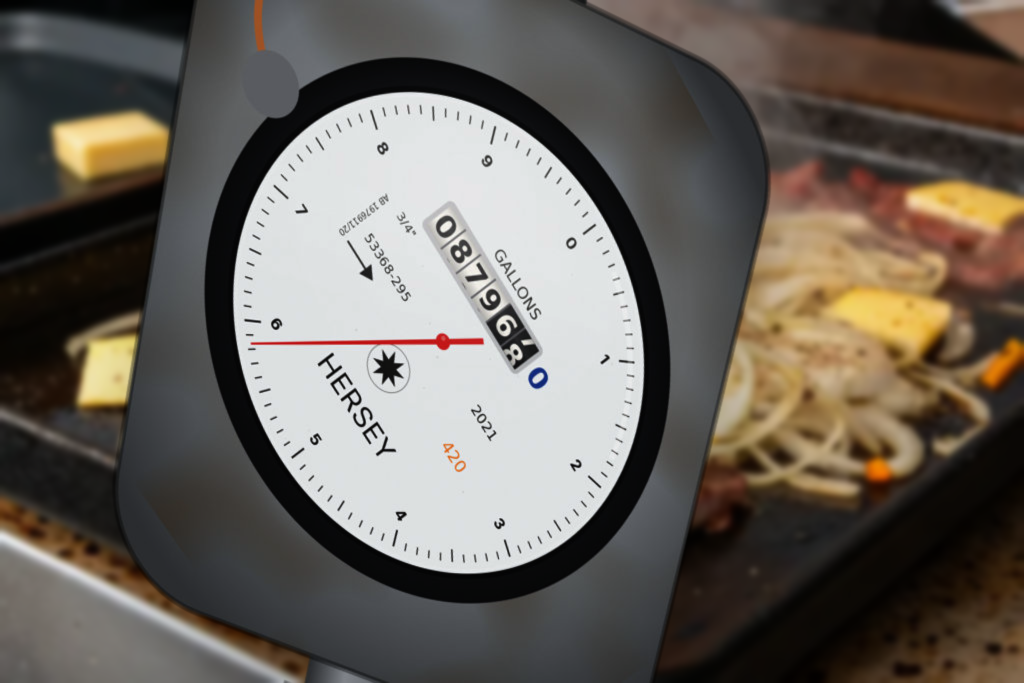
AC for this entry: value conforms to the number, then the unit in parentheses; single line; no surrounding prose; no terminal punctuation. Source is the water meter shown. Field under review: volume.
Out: 879675.8 (gal)
